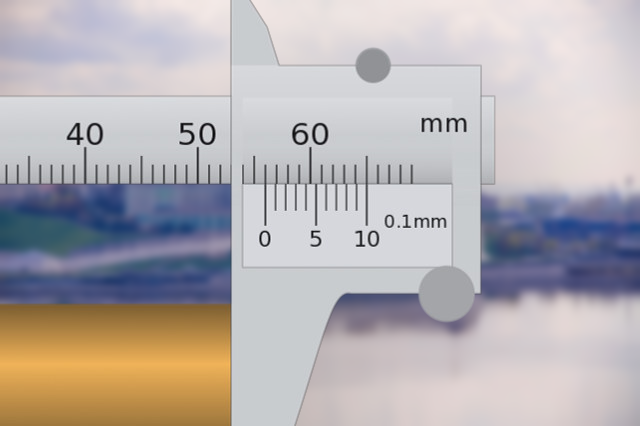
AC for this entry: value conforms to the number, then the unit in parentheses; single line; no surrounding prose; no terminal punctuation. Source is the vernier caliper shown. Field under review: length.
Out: 56.0 (mm)
